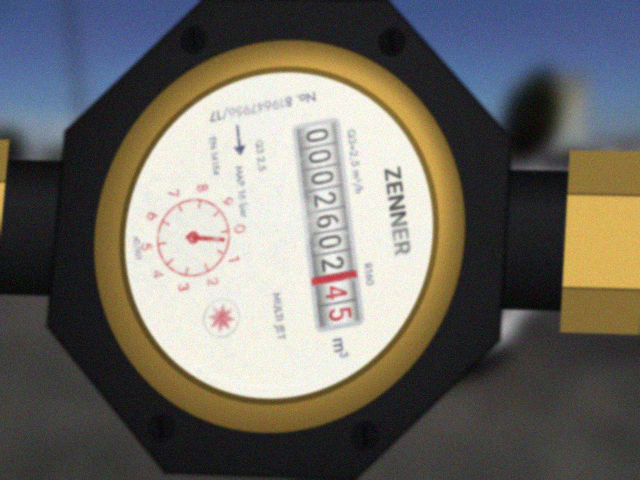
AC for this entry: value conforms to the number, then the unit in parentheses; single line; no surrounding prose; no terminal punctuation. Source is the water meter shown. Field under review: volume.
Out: 2602.450 (m³)
